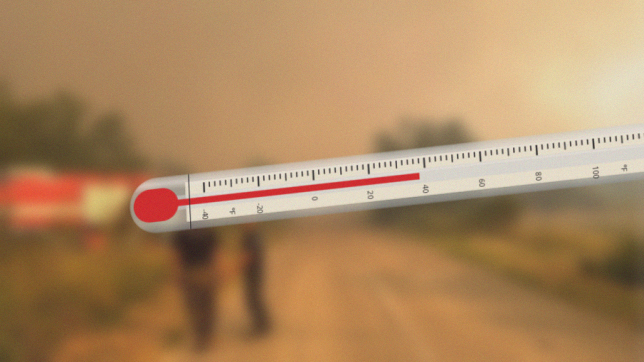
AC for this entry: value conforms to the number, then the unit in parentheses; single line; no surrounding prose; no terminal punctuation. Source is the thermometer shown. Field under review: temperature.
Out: 38 (°F)
